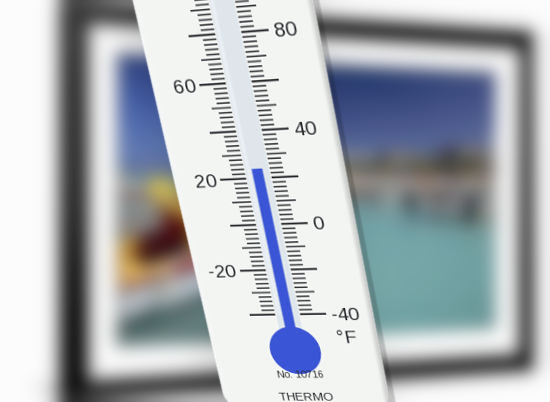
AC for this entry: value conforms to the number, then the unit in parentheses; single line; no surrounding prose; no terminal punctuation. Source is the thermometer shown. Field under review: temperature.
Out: 24 (°F)
